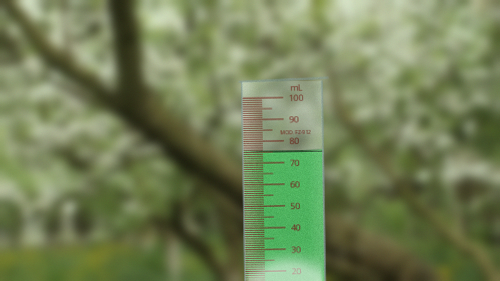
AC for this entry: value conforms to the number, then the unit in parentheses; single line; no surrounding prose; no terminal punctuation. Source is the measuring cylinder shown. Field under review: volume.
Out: 75 (mL)
